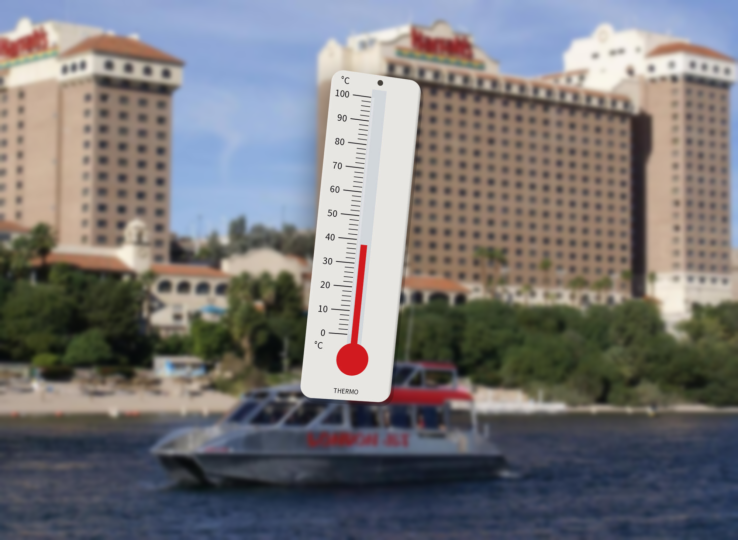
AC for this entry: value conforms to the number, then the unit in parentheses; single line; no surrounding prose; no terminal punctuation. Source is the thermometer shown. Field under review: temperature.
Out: 38 (°C)
